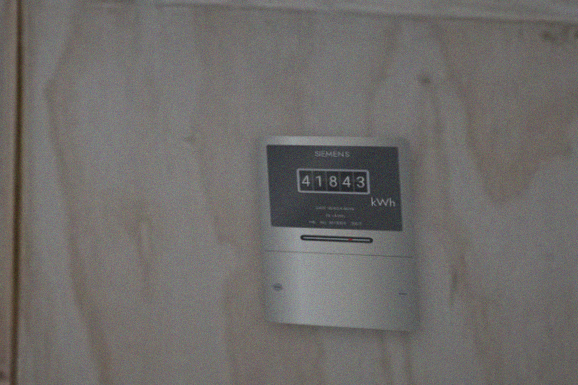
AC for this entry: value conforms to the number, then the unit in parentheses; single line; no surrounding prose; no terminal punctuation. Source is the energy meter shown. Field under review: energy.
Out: 41843 (kWh)
